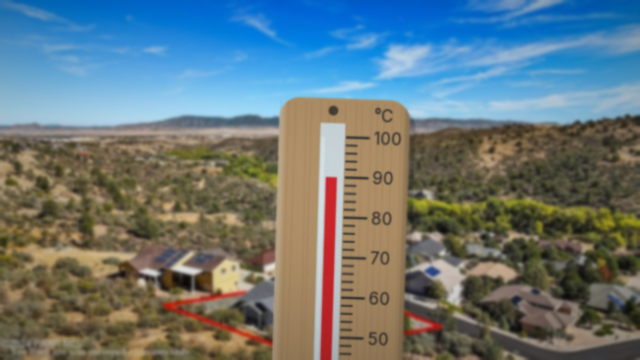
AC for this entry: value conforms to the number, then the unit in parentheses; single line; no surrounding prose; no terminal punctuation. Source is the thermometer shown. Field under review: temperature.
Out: 90 (°C)
